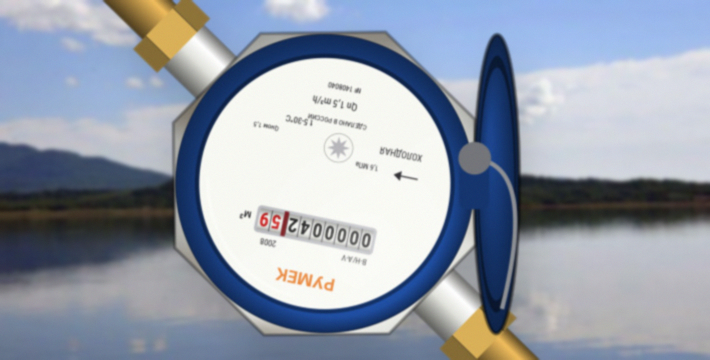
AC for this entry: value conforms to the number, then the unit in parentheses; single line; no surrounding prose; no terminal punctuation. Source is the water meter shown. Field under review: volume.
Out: 42.59 (m³)
